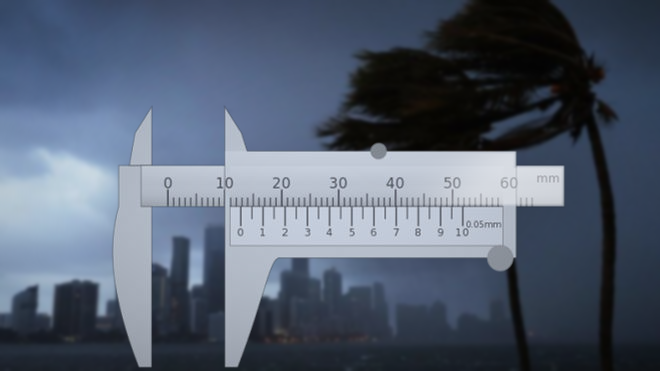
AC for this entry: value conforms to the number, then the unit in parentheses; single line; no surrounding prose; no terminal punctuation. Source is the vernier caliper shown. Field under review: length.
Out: 12.8 (mm)
